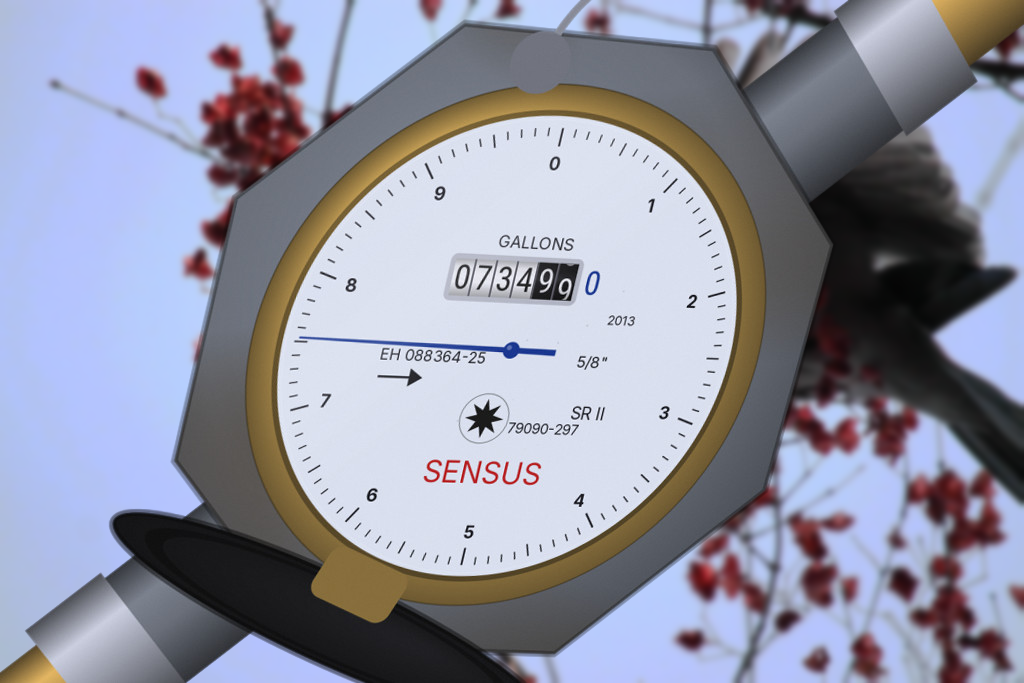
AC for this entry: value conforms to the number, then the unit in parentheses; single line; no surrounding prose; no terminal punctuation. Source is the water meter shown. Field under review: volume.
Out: 734987.5 (gal)
